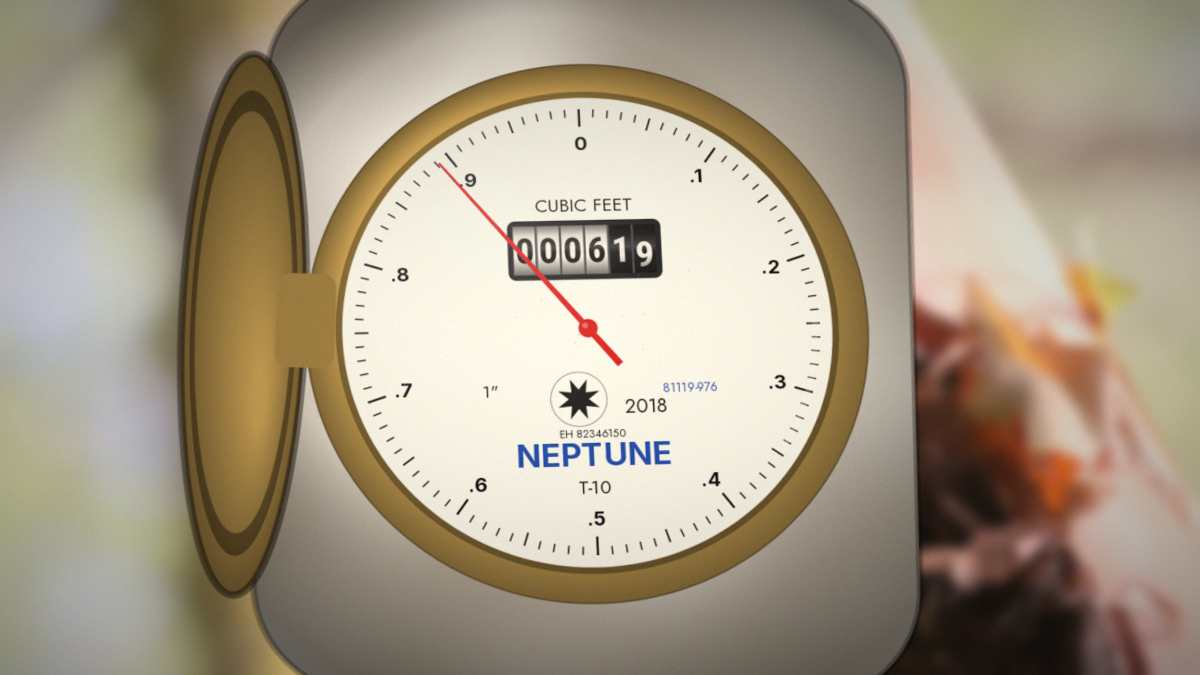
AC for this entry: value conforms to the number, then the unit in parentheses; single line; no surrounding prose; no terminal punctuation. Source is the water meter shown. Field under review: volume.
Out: 618.89 (ft³)
